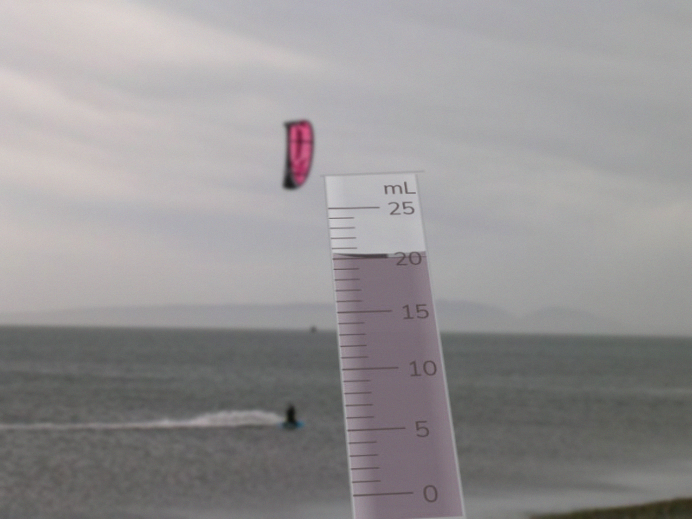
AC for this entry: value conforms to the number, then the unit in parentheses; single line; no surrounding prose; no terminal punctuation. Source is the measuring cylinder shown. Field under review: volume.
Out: 20 (mL)
